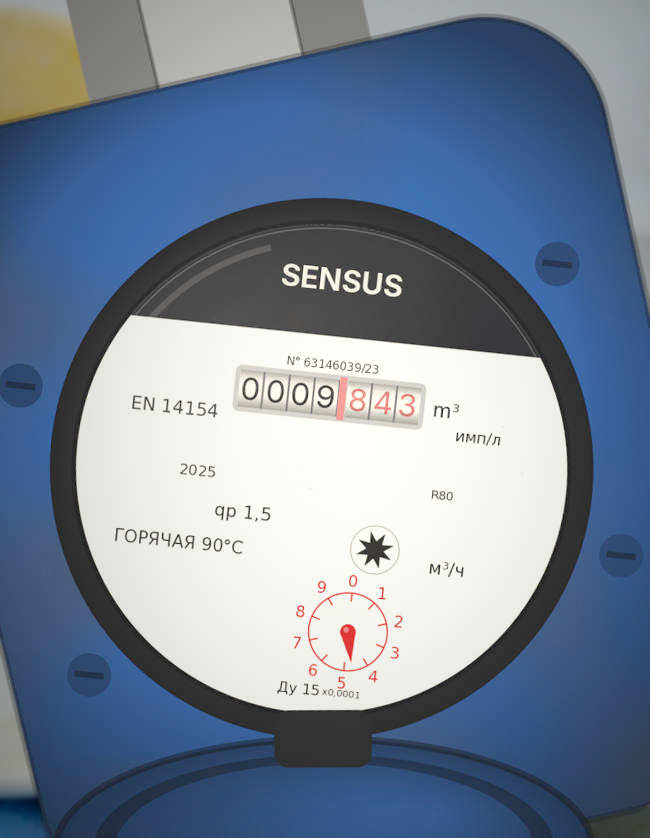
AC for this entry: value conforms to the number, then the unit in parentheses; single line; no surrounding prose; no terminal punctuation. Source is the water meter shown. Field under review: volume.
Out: 9.8434 (m³)
